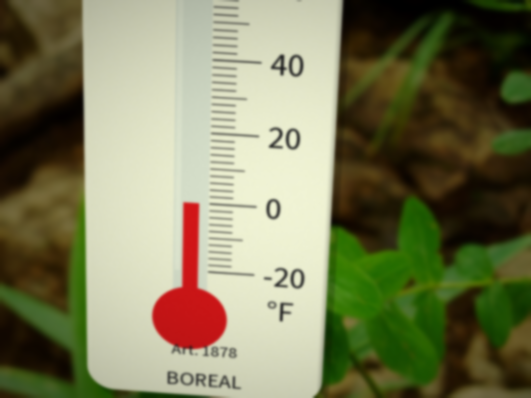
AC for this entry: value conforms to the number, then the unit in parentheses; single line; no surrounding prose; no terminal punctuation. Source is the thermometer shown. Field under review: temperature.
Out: 0 (°F)
